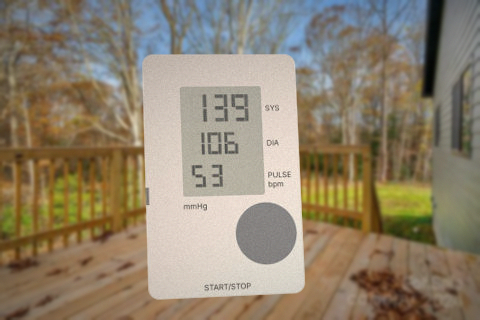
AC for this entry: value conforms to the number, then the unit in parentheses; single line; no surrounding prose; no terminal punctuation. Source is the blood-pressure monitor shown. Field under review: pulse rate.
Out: 53 (bpm)
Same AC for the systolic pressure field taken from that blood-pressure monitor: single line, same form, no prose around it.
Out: 139 (mmHg)
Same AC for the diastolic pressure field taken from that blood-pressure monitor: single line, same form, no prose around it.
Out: 106 (mmHg)
